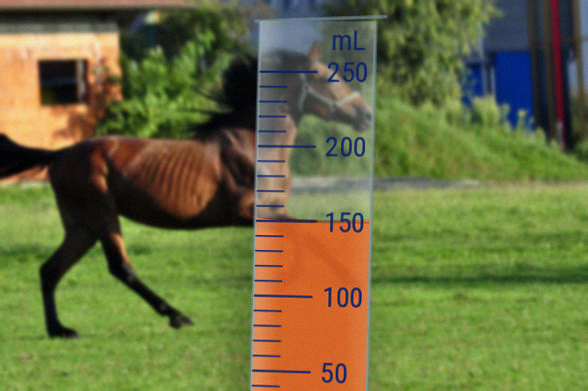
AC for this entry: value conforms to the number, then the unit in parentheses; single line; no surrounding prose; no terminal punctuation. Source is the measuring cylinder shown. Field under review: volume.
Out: 150 (mL)
